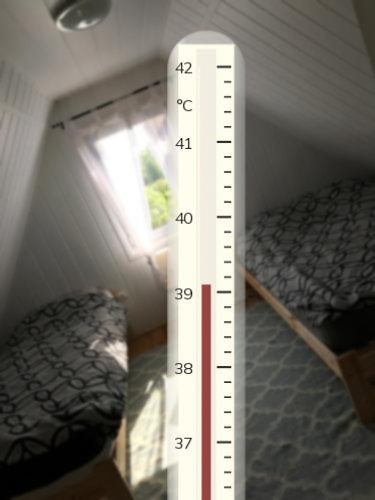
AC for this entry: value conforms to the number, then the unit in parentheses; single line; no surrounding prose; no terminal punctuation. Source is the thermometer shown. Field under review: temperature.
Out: 39.1 (°C)
